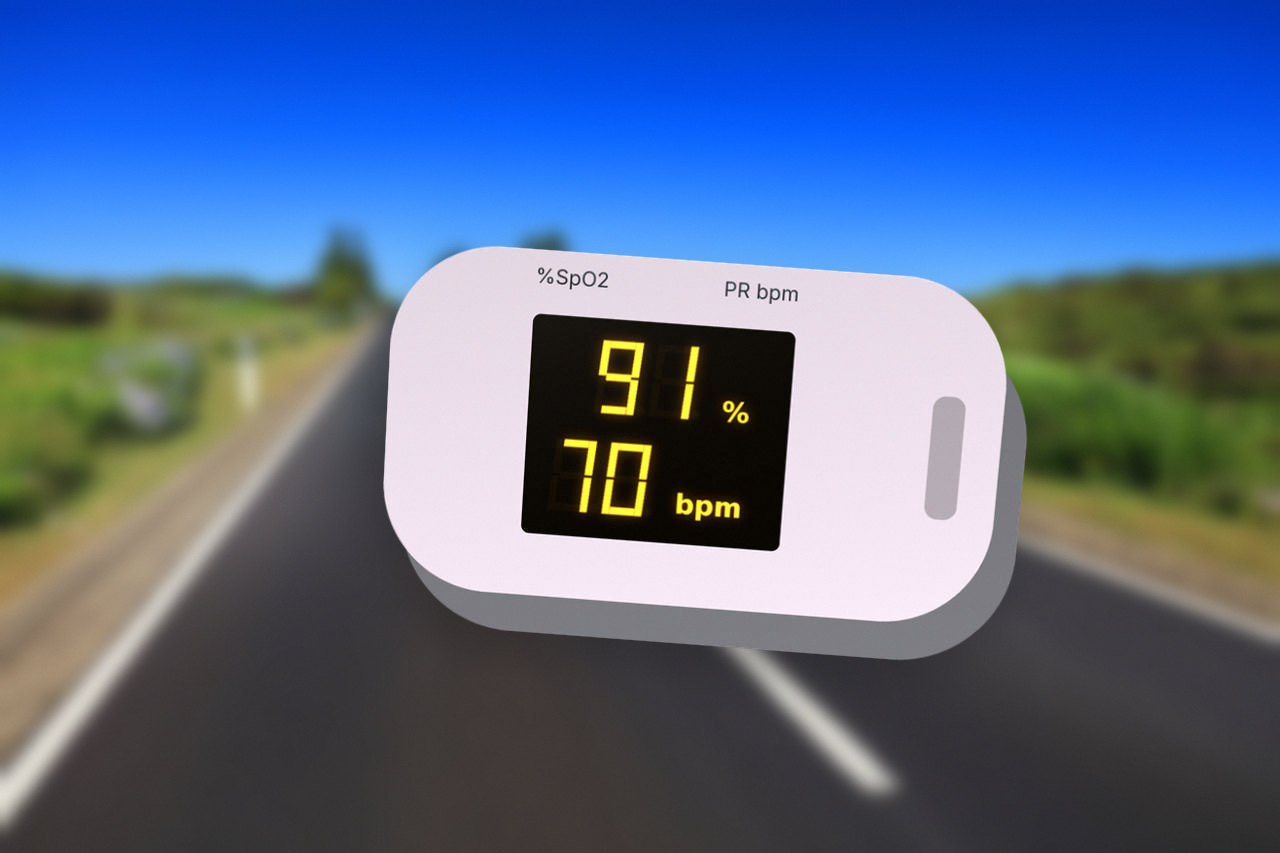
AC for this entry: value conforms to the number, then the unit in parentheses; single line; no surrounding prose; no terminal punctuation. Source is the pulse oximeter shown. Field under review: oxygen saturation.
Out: 91 (%)
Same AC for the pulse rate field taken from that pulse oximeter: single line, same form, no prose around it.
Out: 70 (bpm)
